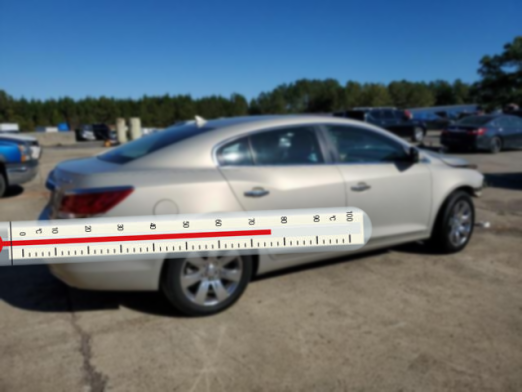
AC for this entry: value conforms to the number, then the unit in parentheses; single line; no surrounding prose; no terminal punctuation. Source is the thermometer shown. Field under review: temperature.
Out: 76 (°C)
